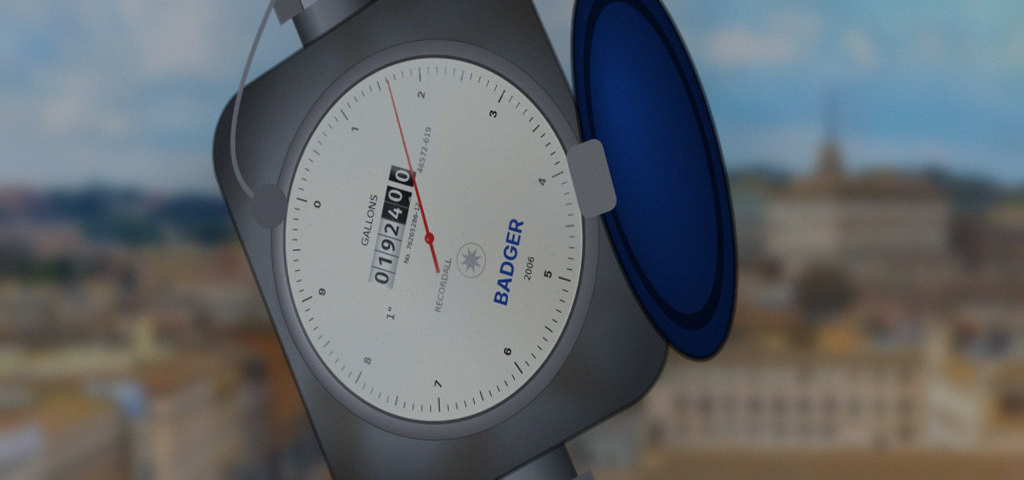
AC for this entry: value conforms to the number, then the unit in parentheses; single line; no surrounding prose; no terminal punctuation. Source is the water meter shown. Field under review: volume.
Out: 192401.6 (gal)
